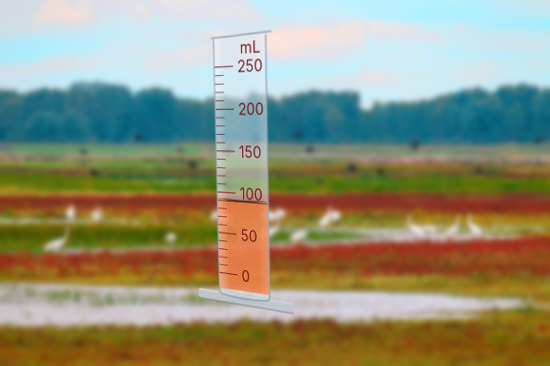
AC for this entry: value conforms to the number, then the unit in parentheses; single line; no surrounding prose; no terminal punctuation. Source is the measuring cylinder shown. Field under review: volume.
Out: 90 (mL)
